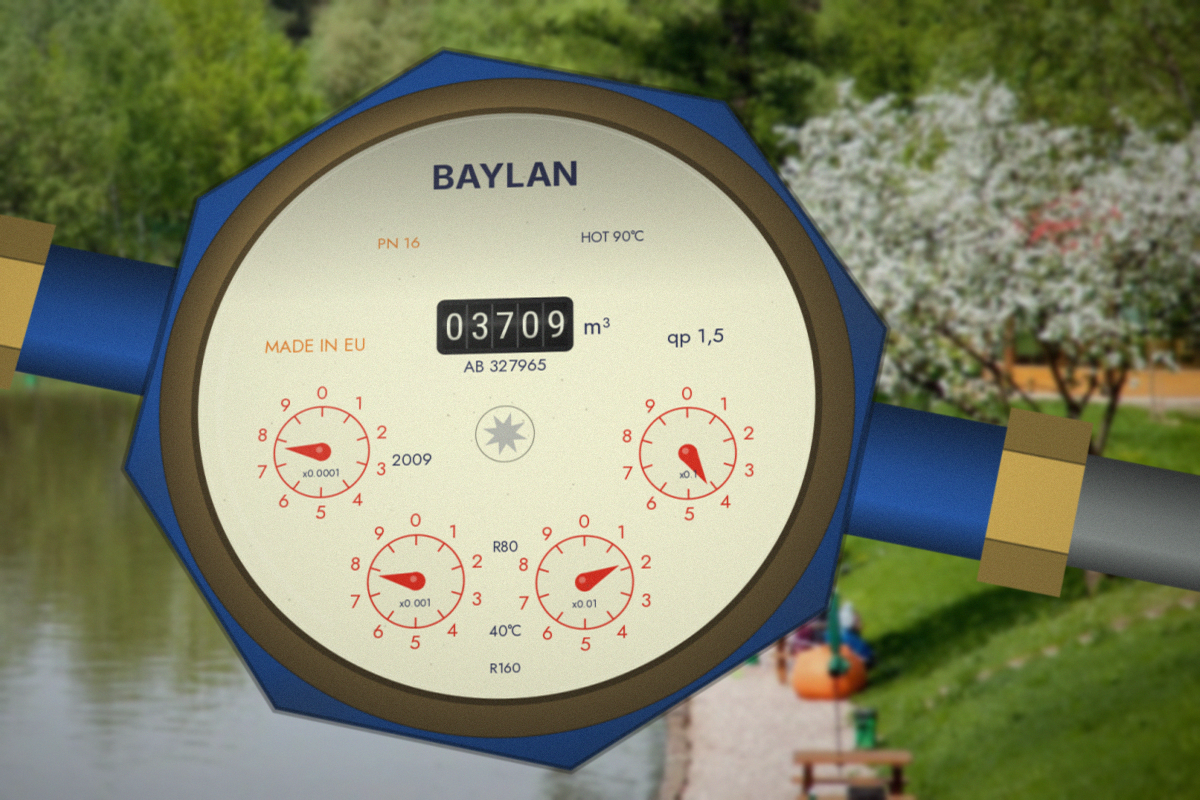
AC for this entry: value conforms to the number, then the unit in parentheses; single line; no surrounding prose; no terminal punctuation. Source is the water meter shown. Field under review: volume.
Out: 3709.4177 (m³)
